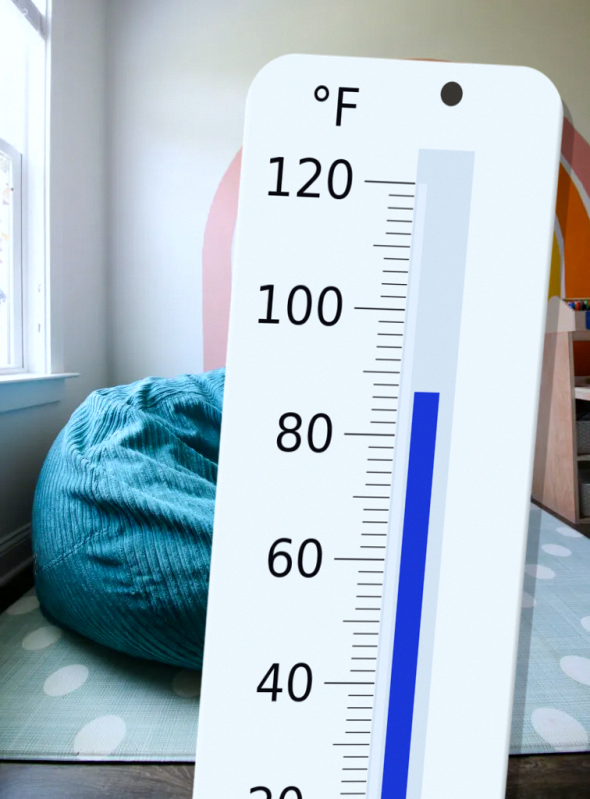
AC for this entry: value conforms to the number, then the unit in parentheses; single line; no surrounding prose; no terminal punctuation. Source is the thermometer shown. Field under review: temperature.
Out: 87 (°F)
